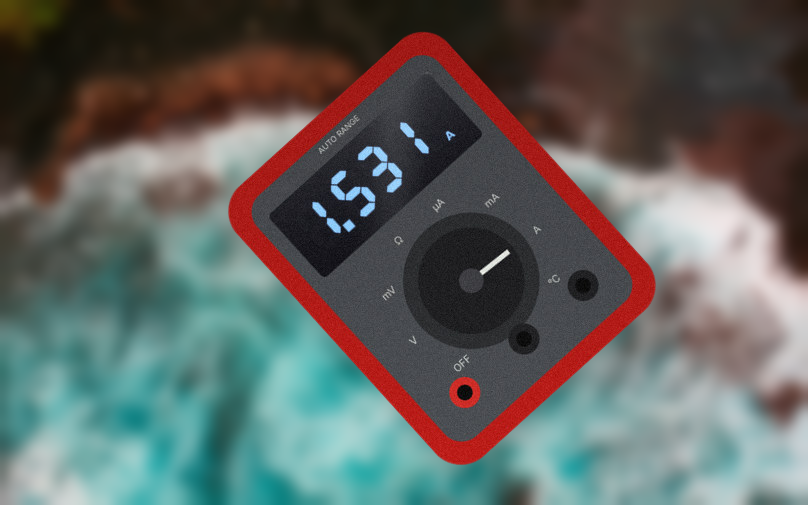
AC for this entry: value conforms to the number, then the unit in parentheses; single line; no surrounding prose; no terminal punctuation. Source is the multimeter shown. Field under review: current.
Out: 1.531 (A)
